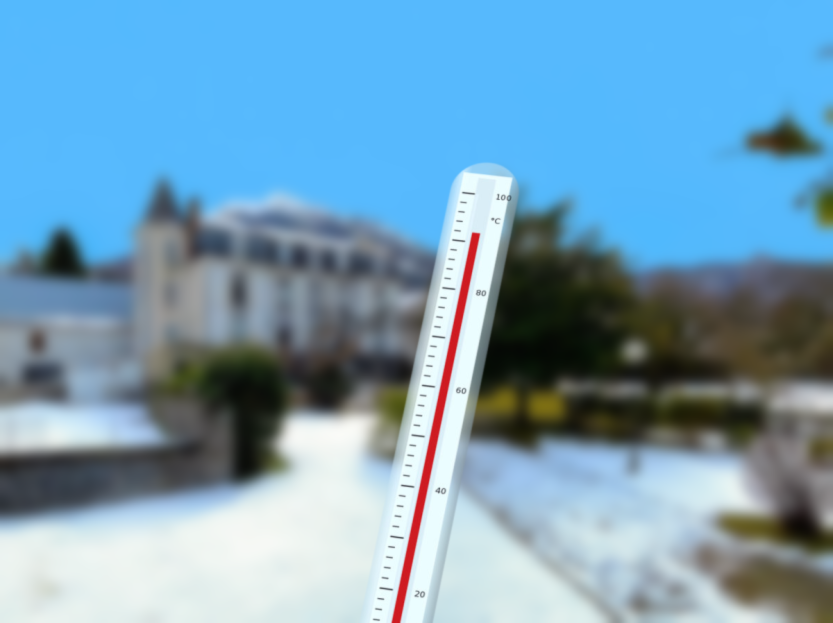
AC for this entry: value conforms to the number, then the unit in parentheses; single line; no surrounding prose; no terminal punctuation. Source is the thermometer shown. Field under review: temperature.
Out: 92 (°C)
